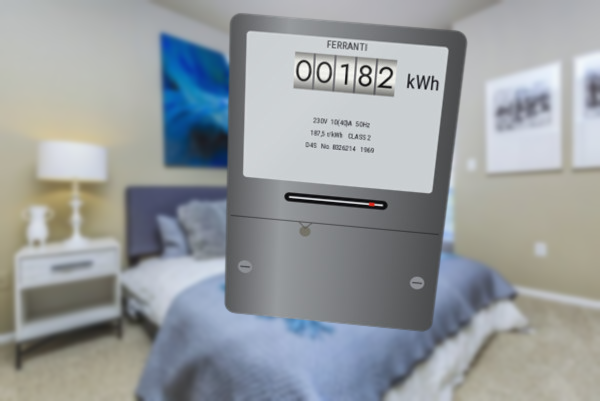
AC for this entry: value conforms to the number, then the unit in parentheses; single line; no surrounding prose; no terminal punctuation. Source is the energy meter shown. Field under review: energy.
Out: 182 (kWh)
